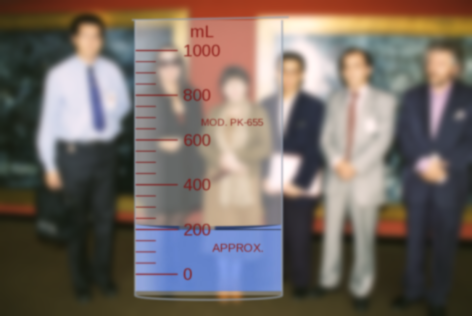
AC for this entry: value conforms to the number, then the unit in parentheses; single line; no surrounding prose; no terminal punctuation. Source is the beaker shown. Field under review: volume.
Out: 200 (mL)
